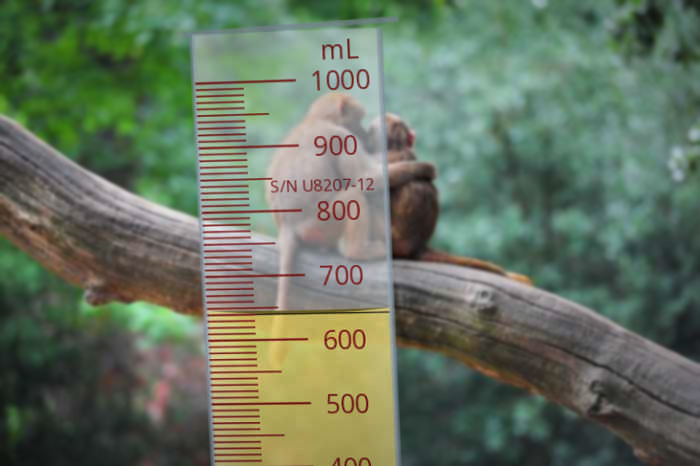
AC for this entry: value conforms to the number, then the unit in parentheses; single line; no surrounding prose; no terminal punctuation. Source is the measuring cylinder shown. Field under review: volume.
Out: 640 (mL)
